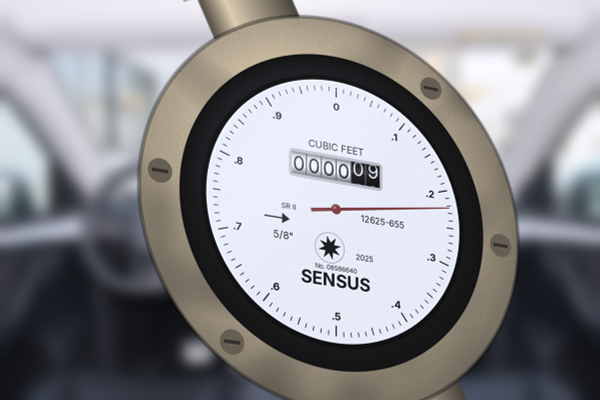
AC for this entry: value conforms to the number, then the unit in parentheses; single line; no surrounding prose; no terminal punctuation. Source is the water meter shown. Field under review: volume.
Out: 9.22 (ft³)
